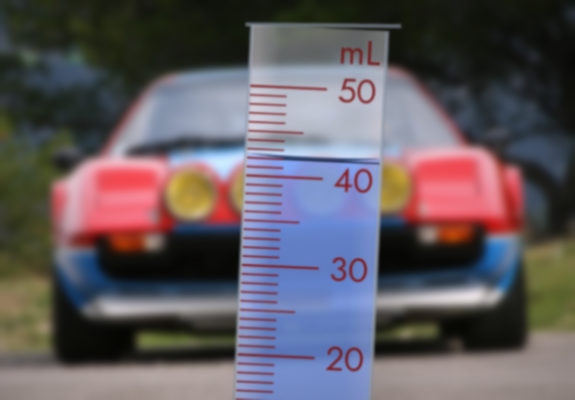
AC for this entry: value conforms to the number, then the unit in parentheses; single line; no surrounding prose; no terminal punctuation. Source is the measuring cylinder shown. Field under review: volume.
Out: 42 (mL)
